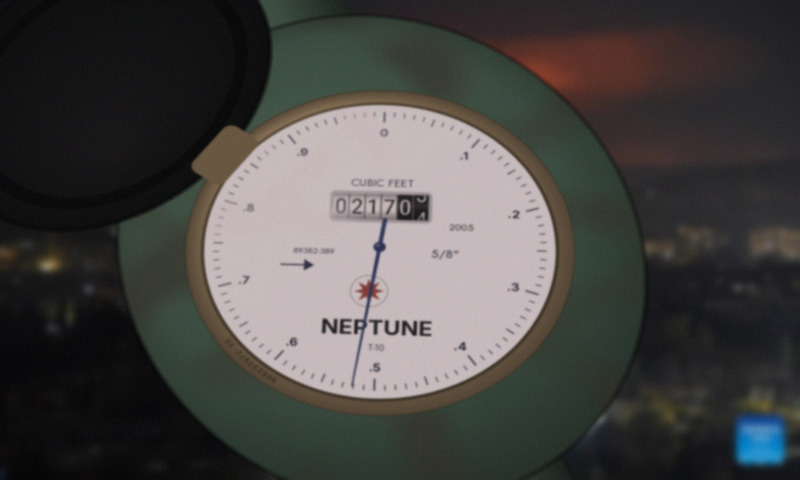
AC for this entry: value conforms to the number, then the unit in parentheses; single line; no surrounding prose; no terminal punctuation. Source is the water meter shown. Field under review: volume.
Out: 21703.52 (ft³)
